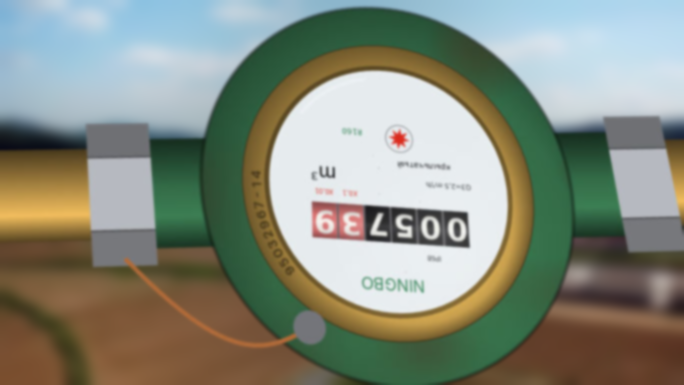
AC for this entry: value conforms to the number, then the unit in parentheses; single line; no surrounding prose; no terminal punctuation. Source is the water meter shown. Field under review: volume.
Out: 57.39 (m³)
